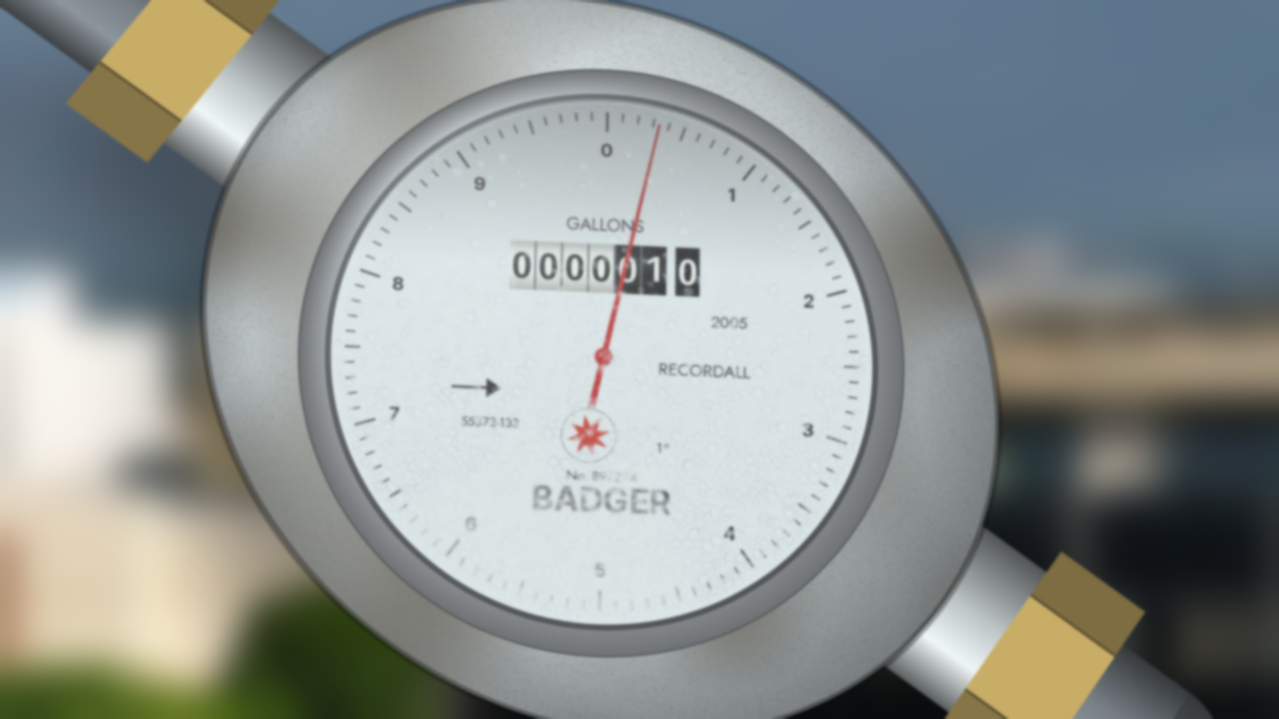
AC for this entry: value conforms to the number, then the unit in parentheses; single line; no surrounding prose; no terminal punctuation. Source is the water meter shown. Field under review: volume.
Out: 10.3 (gal)
